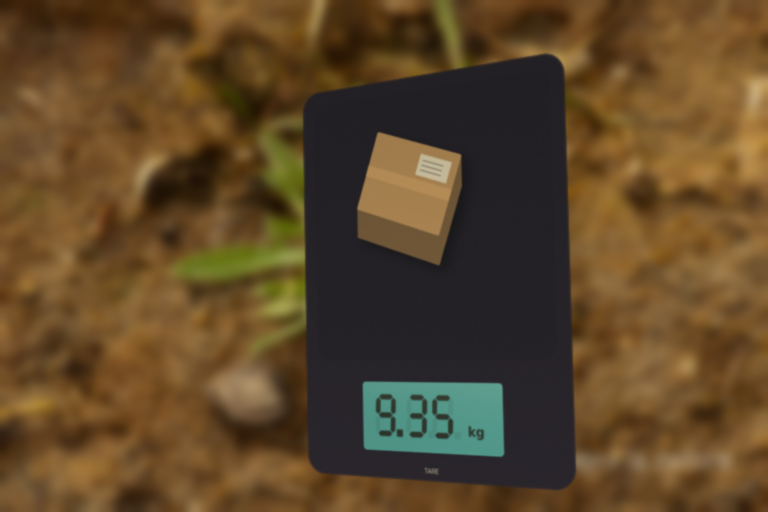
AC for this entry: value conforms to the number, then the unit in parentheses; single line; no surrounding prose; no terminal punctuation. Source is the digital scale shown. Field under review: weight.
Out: 9.35 (kg)
